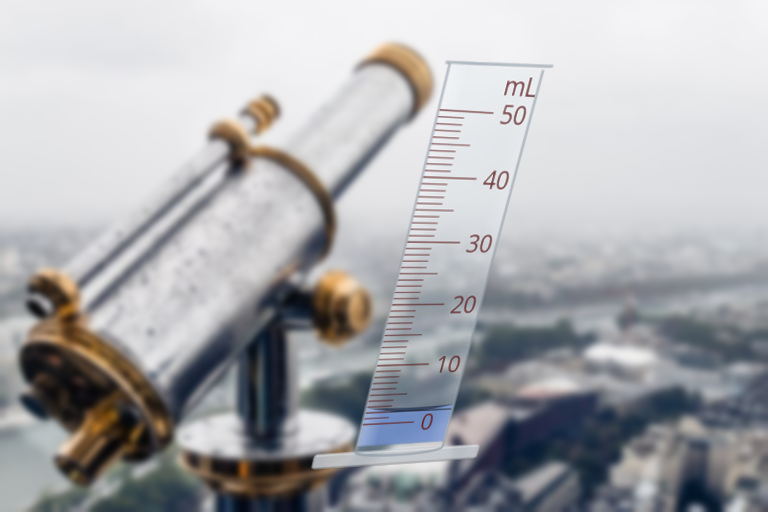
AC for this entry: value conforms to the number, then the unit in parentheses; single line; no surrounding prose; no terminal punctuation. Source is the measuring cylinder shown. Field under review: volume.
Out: 2 (mL)
